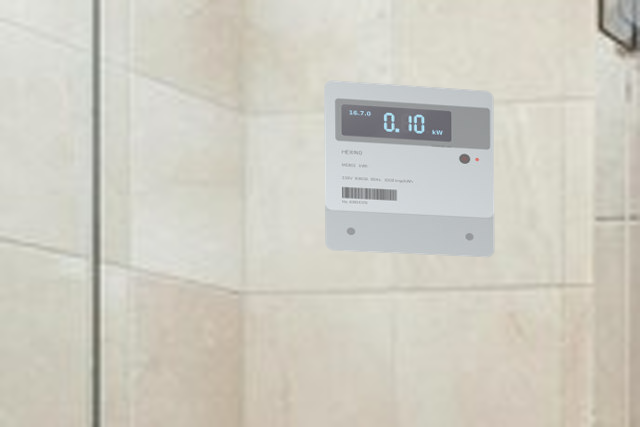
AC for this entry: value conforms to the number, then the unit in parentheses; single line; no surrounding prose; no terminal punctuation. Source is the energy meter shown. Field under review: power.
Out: 0.10 (kW)
